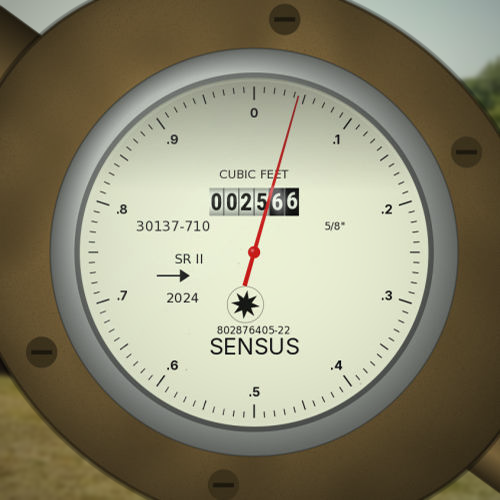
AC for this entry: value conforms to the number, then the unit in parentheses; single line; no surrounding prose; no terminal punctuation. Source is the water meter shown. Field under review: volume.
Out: 2566.04 (ft³)
